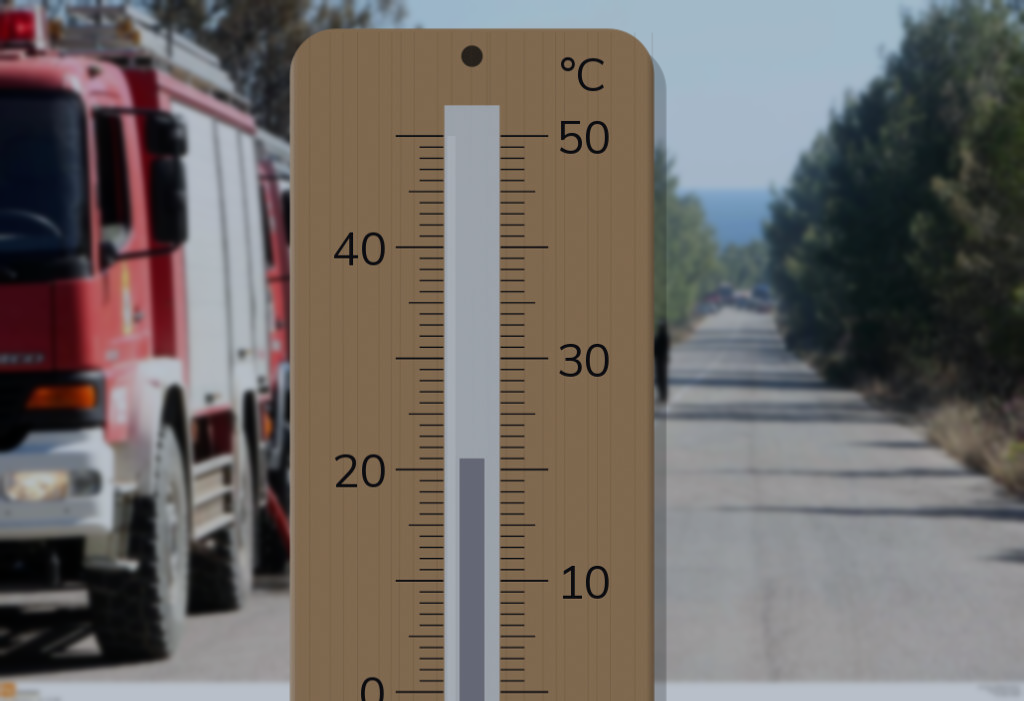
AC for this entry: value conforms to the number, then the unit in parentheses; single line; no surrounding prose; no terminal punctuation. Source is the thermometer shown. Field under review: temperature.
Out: 21 (°C)
